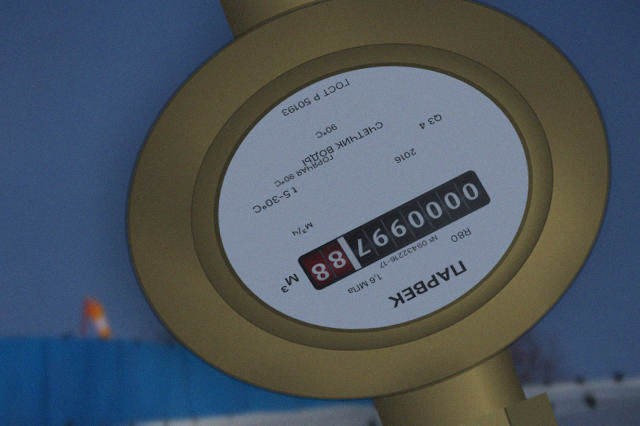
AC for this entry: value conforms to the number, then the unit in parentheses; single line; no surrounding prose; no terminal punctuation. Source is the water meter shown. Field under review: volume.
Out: 997.88 (m³)
